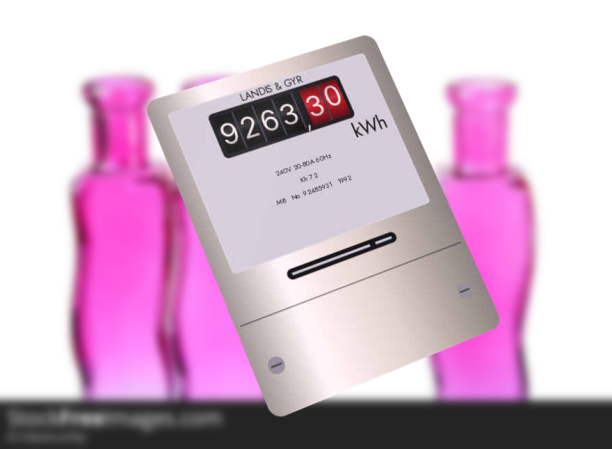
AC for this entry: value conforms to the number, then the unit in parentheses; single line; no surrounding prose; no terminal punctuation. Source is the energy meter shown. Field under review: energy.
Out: 9263.30 (kWh)
